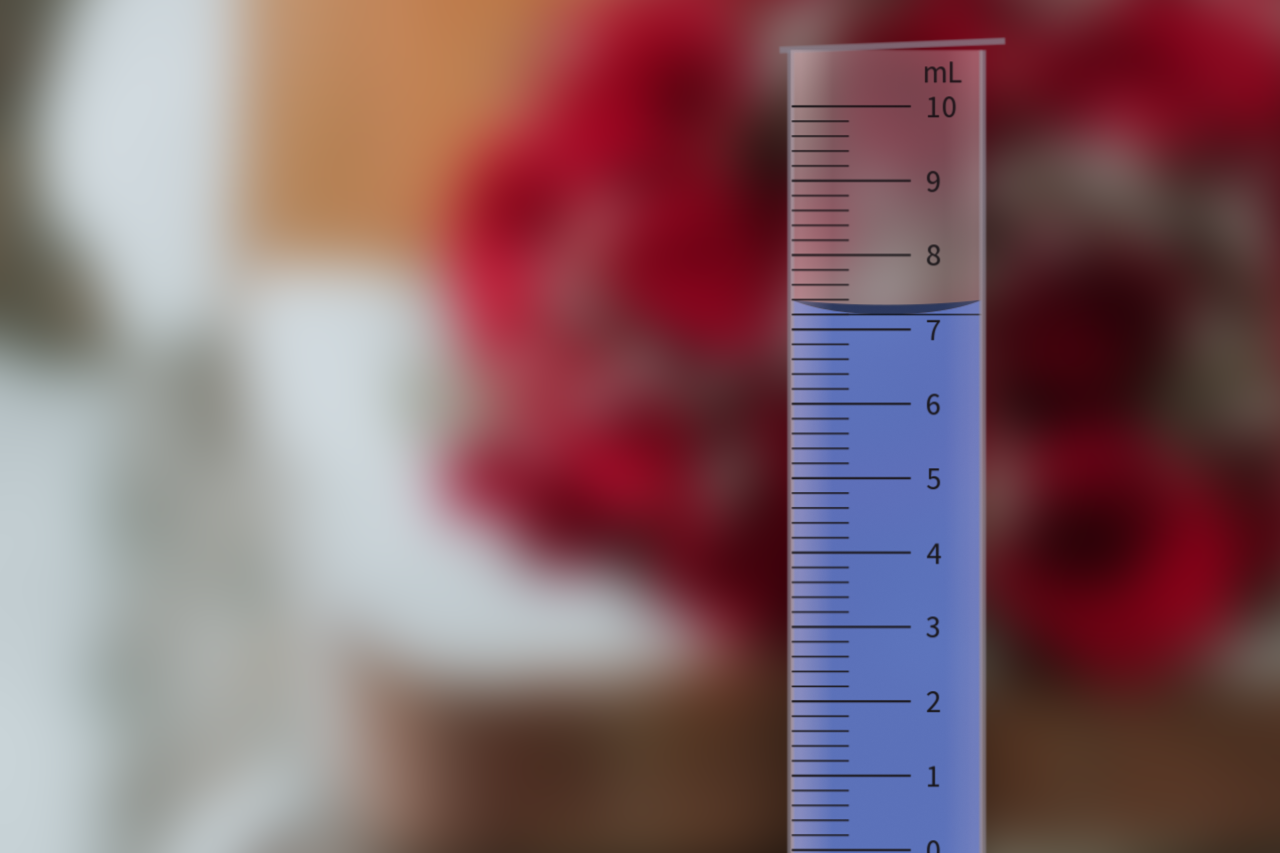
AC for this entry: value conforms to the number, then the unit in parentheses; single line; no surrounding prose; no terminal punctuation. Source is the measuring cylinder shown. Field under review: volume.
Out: 7.2 (mL)
